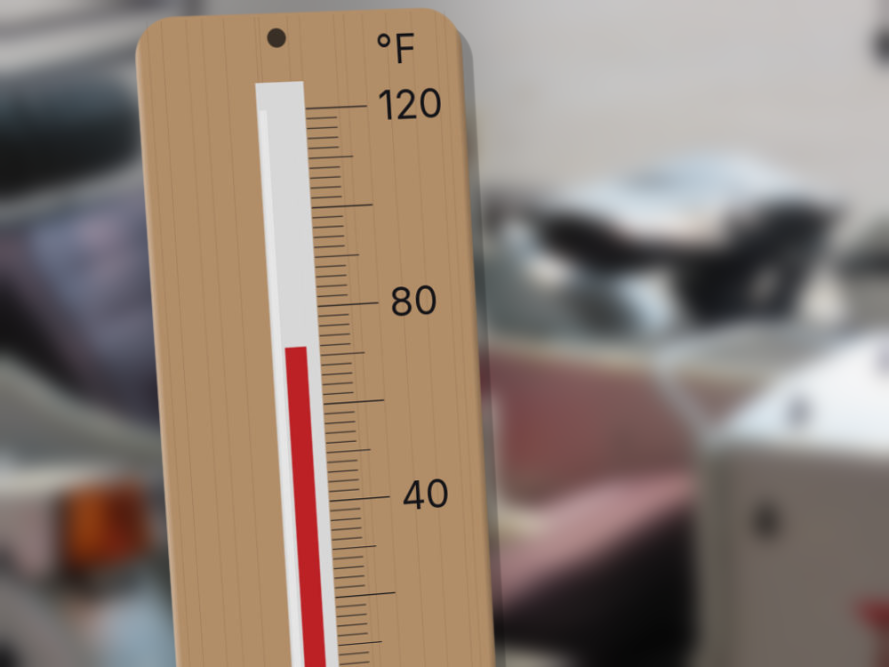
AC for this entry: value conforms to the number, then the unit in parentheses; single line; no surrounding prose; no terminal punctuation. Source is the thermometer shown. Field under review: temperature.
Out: 72 (°F)
